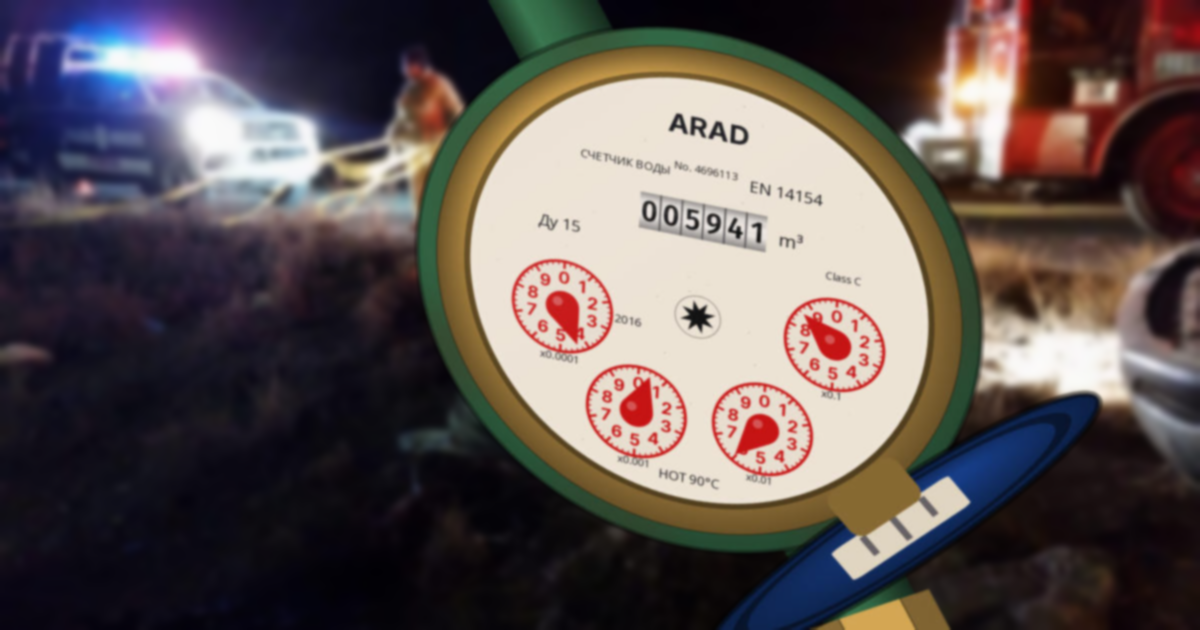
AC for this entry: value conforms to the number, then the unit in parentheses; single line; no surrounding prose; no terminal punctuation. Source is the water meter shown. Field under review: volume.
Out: 5941.8604 (m³)
